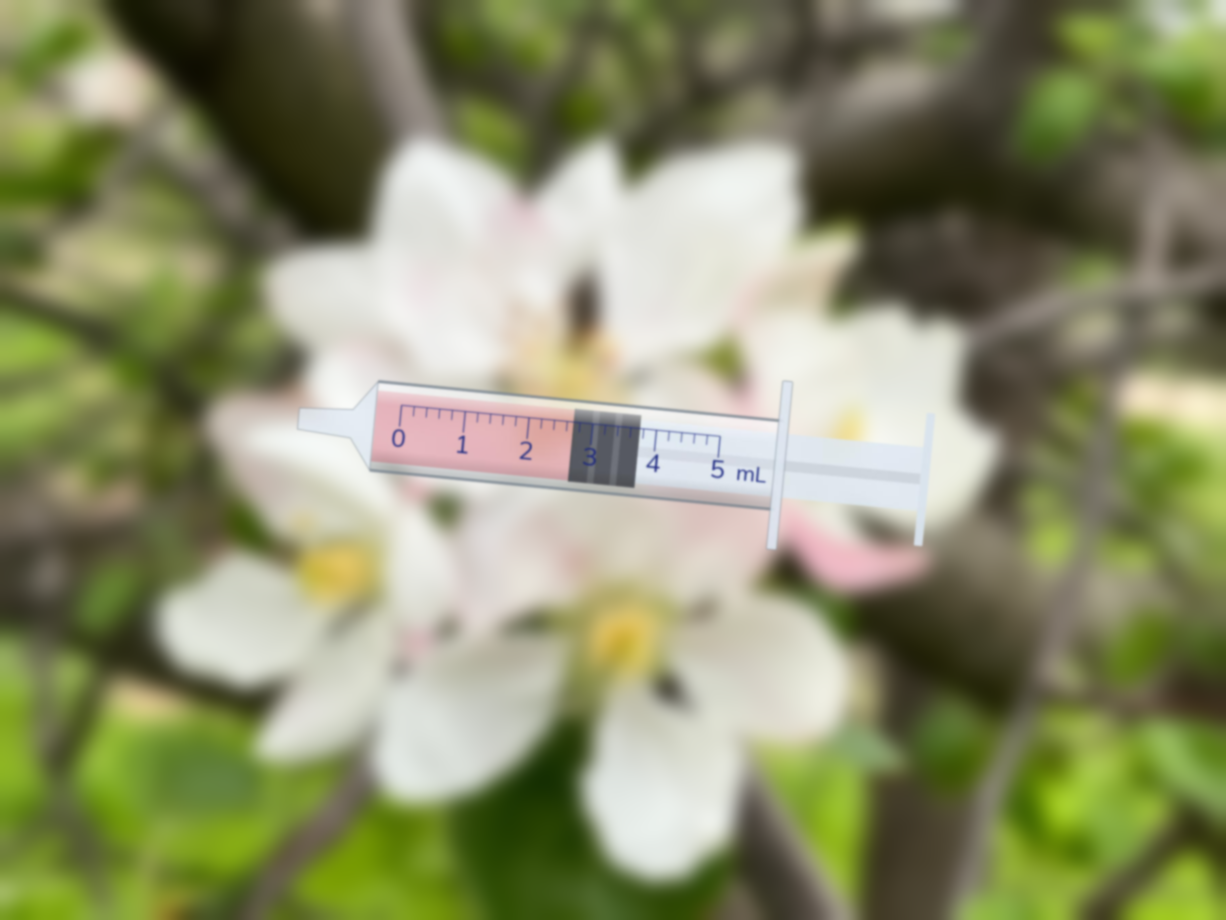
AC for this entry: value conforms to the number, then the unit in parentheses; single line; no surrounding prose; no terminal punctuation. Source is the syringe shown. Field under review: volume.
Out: 2.7 (mL)
